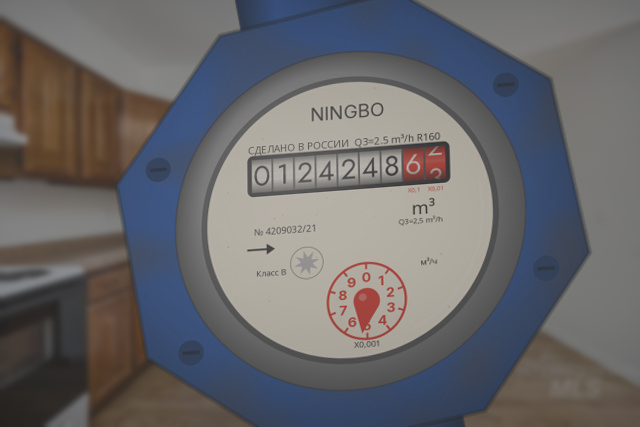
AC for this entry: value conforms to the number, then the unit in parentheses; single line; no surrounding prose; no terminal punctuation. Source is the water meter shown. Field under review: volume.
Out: 124248.625 (m³)
